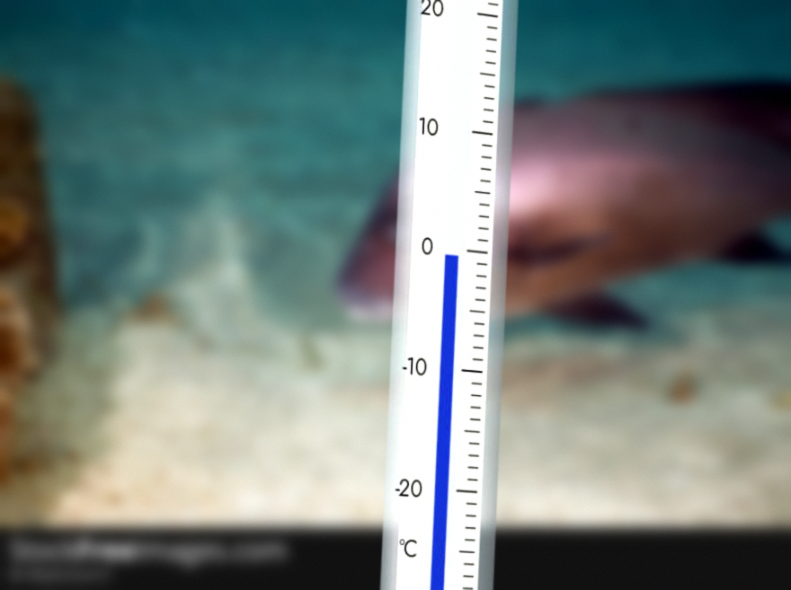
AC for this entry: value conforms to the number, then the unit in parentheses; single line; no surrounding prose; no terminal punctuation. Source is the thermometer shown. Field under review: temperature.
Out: -0.5 (°C)
